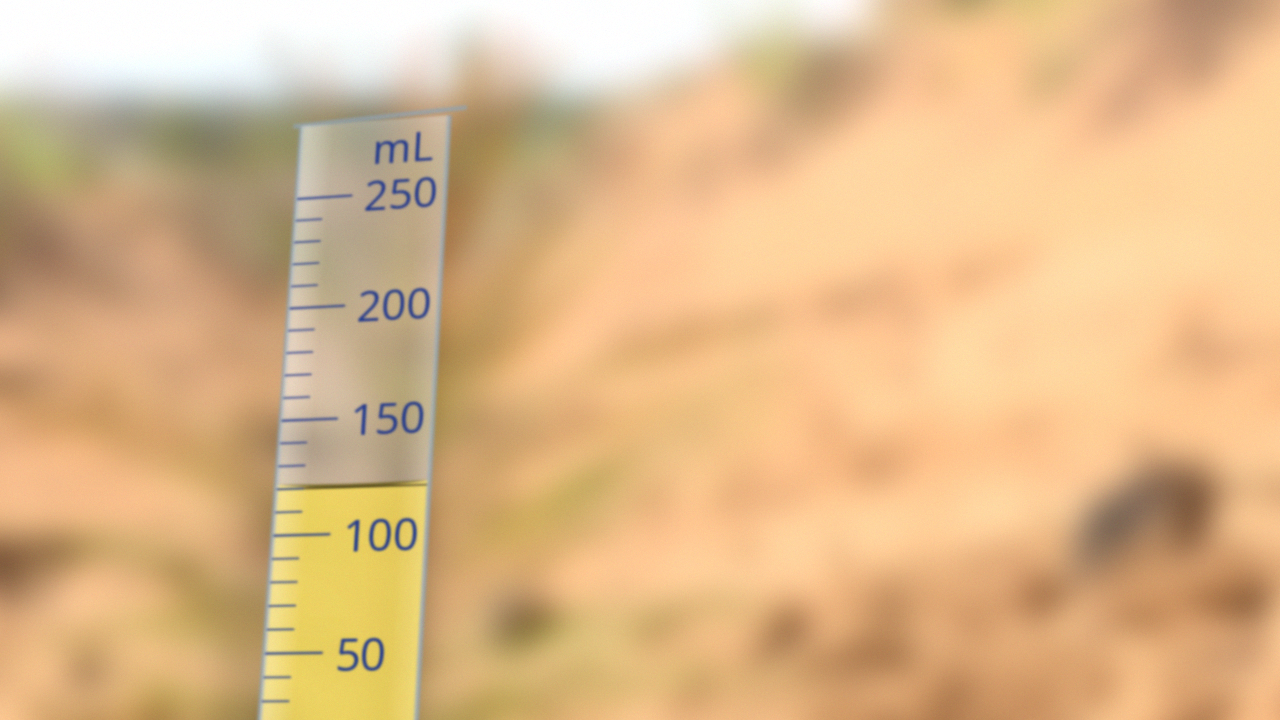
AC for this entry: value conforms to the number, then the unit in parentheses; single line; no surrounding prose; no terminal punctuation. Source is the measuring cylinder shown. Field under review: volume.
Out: 120 (mL)
